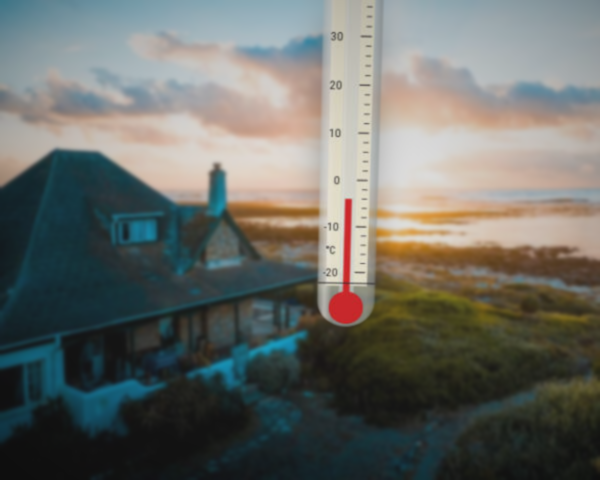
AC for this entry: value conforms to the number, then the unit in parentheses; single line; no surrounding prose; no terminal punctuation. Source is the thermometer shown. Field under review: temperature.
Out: -4 (°C)
